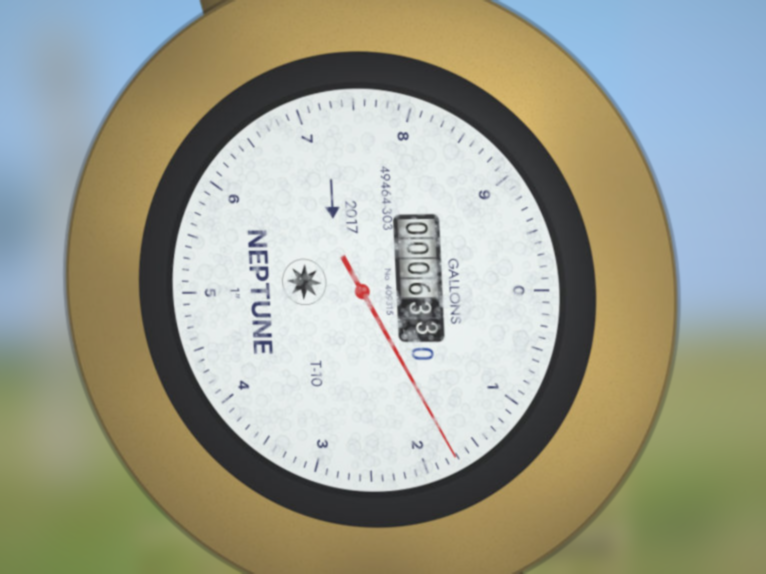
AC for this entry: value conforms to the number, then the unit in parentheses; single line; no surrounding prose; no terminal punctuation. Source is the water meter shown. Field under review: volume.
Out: 6331.7 (gal)
